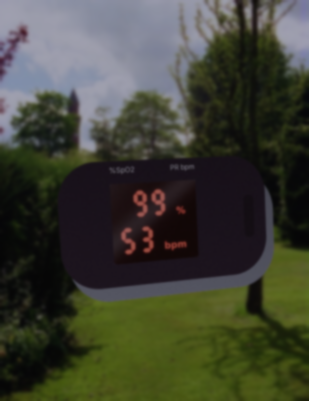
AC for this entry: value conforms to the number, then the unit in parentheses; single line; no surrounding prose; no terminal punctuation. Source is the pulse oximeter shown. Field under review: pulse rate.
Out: 53 (bpm)
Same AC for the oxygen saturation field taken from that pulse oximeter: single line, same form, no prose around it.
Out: 99 (%)
